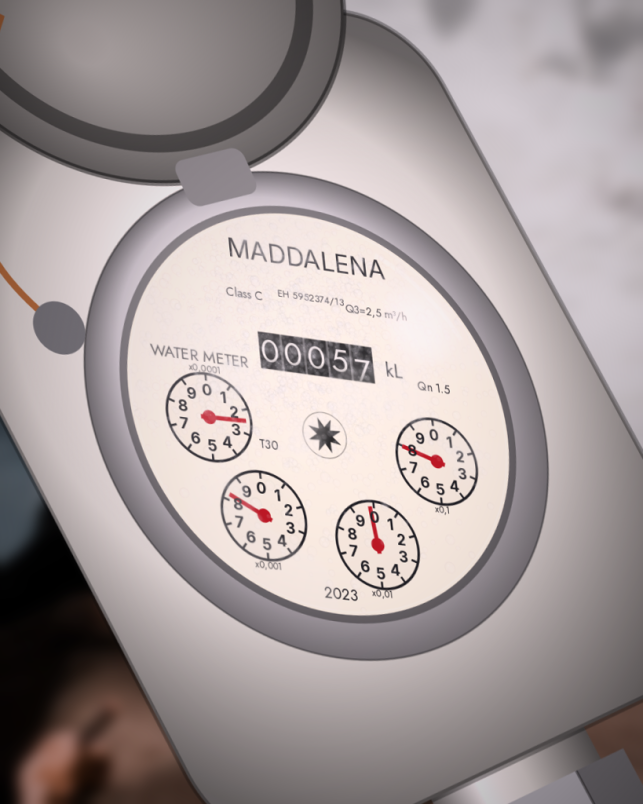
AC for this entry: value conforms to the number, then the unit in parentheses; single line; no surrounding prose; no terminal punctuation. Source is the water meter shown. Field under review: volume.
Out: 56.7982 (kL)
